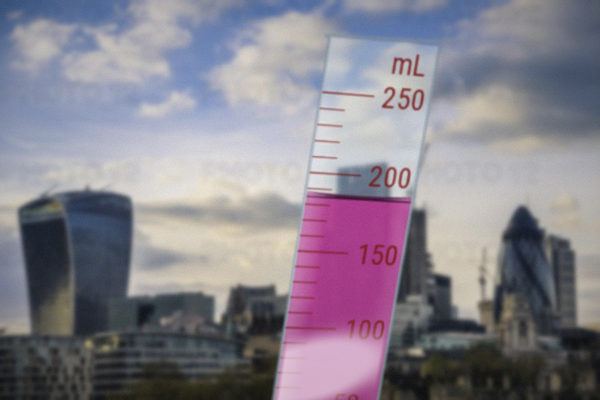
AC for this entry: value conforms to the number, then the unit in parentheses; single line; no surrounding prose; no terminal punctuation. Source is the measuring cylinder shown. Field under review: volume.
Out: 185 (mL)
